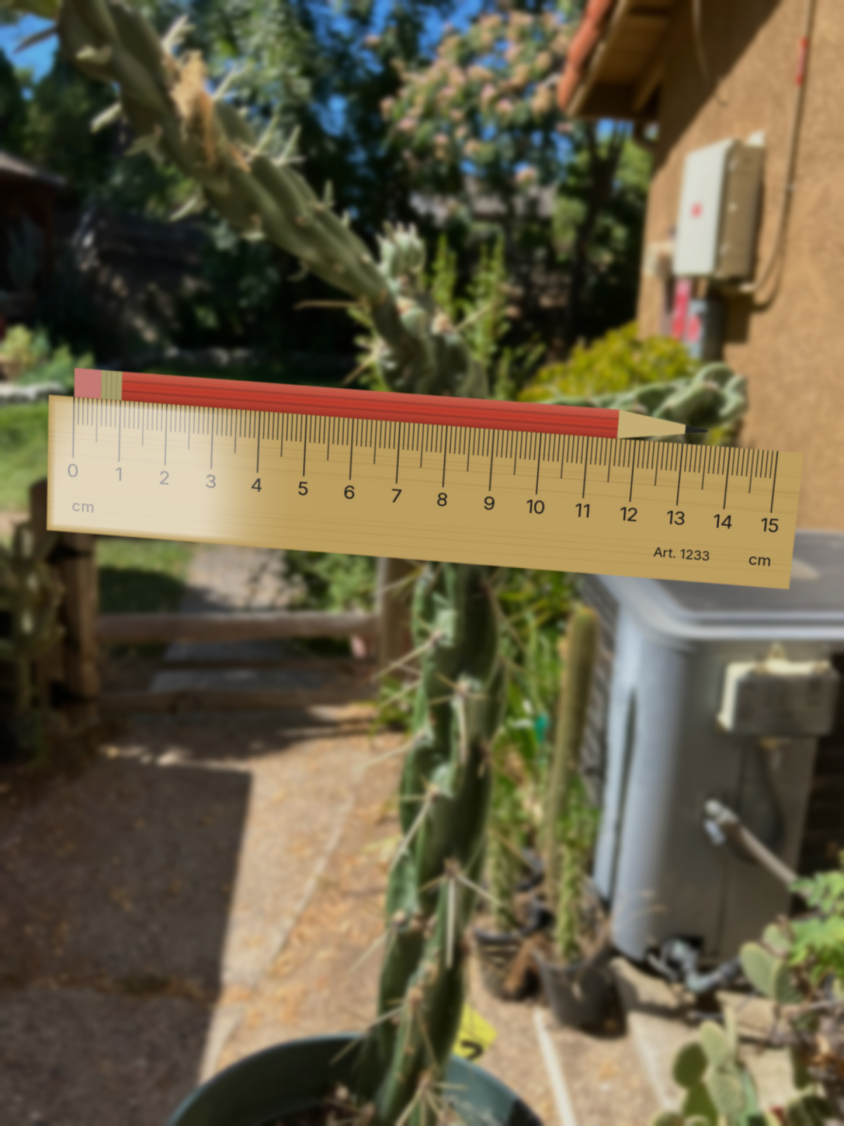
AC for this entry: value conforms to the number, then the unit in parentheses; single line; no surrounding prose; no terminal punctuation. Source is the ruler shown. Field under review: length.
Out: 13.5 (cm)
